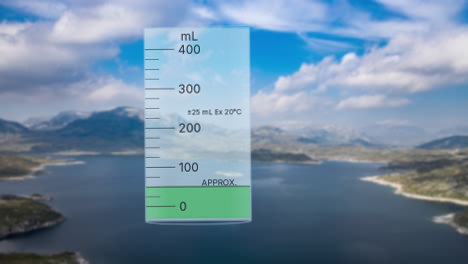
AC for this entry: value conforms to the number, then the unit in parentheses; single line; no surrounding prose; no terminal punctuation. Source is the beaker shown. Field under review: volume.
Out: 50 (mL)
